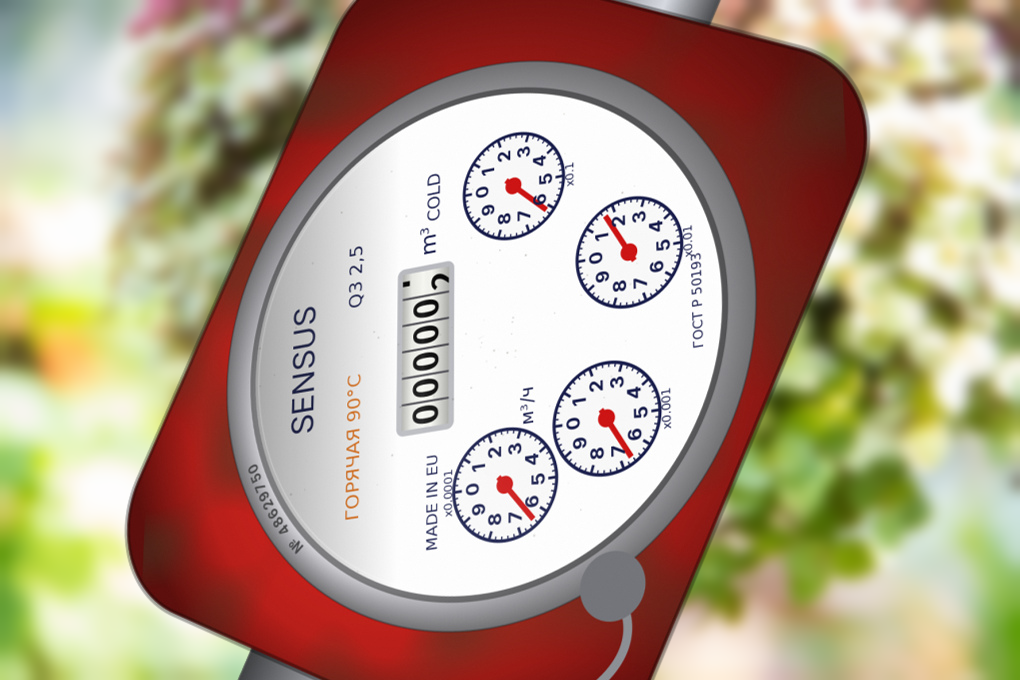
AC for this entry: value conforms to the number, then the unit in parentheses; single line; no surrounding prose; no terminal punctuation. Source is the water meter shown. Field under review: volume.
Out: 1.6166 (m³)
